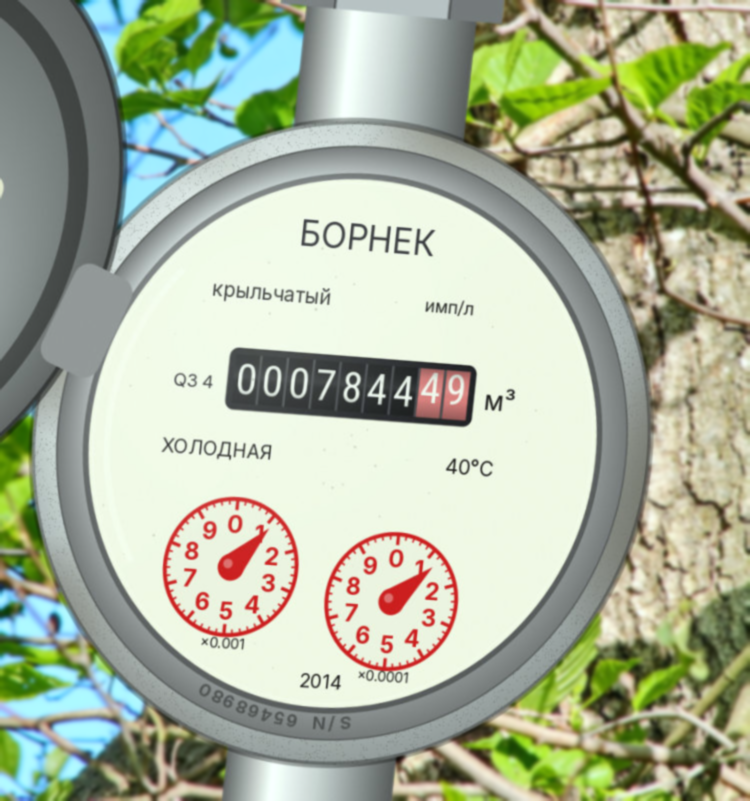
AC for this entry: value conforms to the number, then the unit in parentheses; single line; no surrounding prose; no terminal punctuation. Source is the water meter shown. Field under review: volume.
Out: 7844.4911 (m³)
